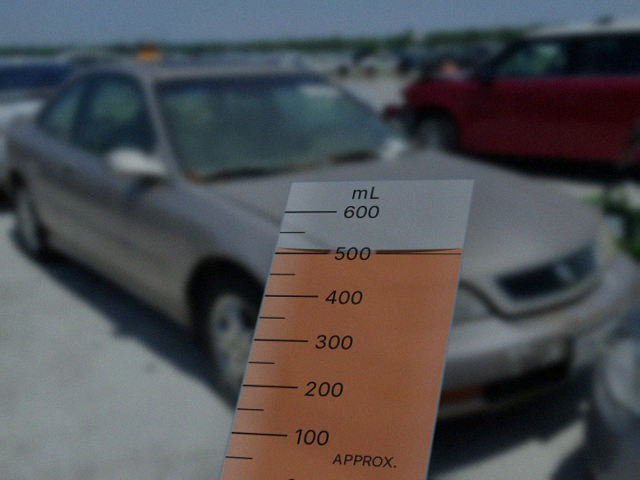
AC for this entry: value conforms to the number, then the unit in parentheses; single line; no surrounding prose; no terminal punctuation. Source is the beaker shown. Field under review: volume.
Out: 500 (mL)
